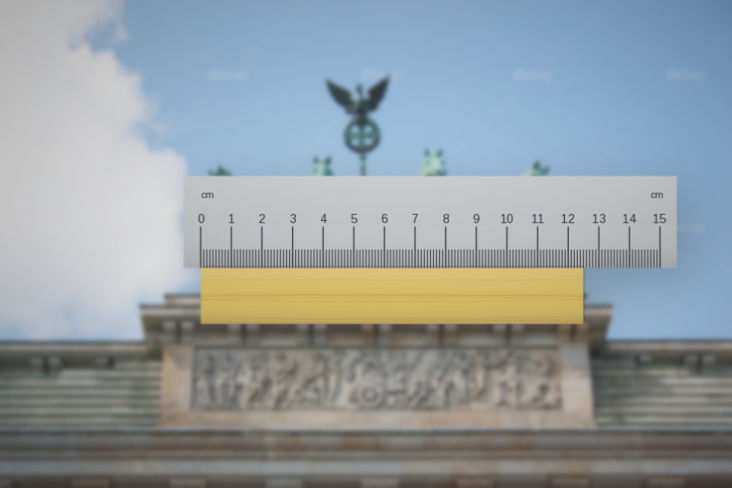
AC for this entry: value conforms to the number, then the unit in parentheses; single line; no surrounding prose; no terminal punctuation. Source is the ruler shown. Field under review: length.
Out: 12.5 (cm)
